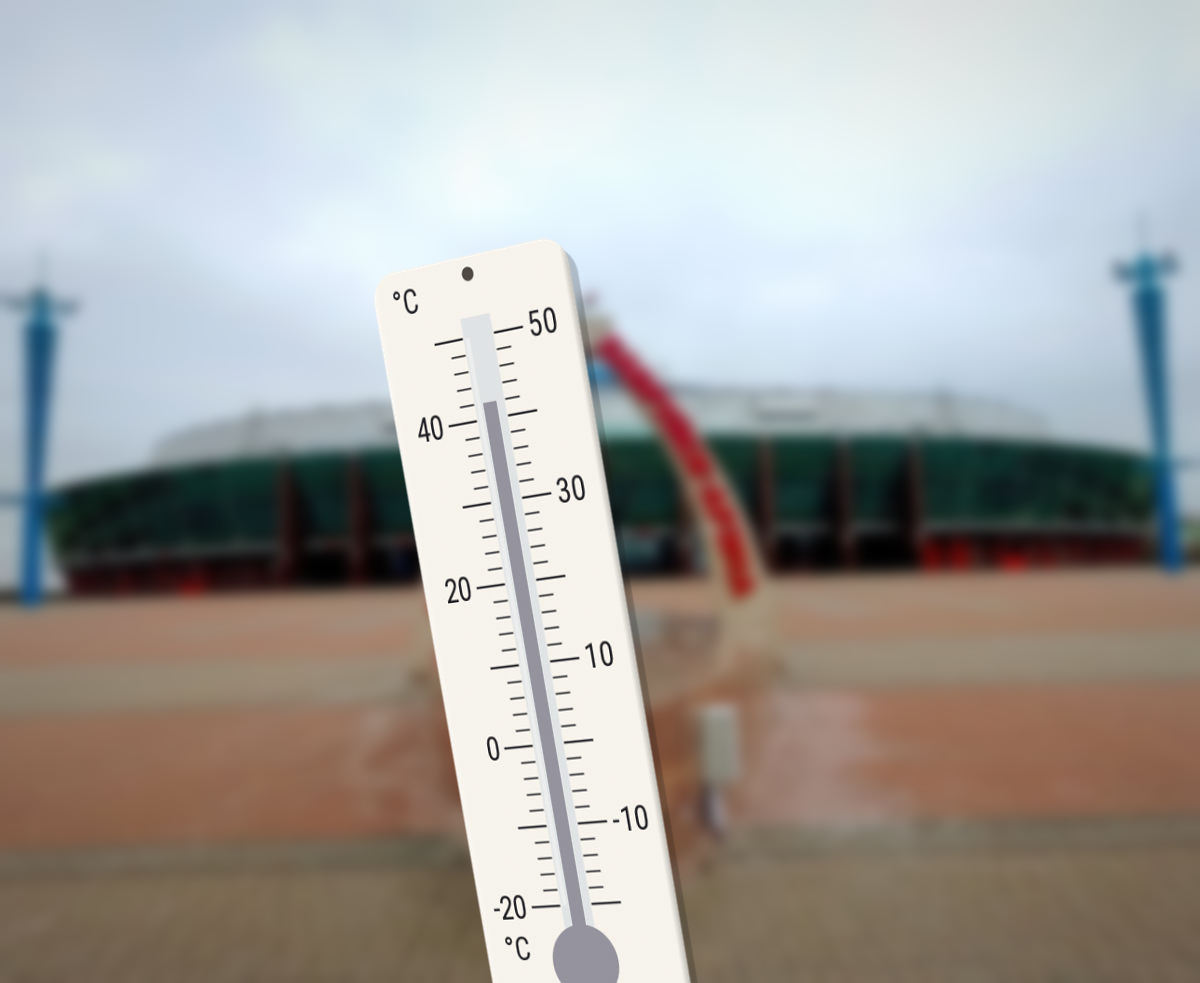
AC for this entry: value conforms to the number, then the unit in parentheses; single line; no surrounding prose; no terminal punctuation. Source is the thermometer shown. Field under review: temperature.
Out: 42 (°C)
